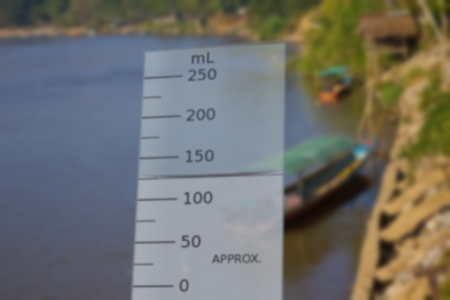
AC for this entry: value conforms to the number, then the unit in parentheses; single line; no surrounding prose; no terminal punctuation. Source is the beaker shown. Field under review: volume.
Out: 125 (mL)
